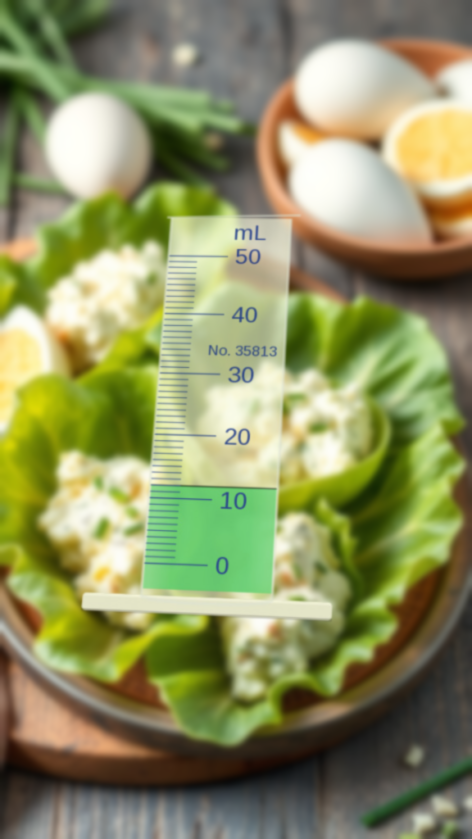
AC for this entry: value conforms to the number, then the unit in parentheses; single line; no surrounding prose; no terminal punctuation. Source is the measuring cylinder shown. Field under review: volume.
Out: 12 (mL)
